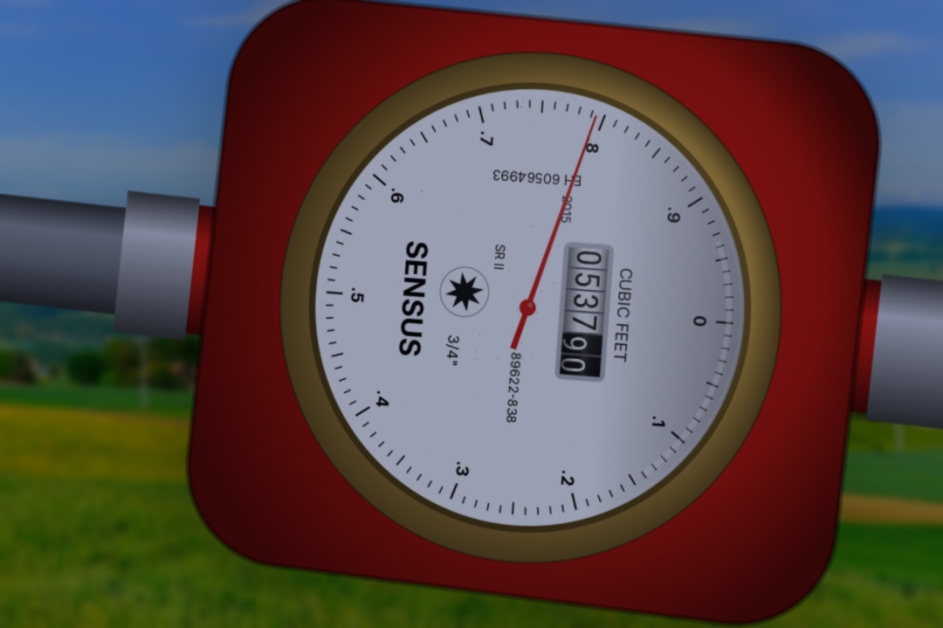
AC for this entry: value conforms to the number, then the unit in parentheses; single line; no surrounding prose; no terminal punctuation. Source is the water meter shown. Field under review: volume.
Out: 53789.79 (ft³)
